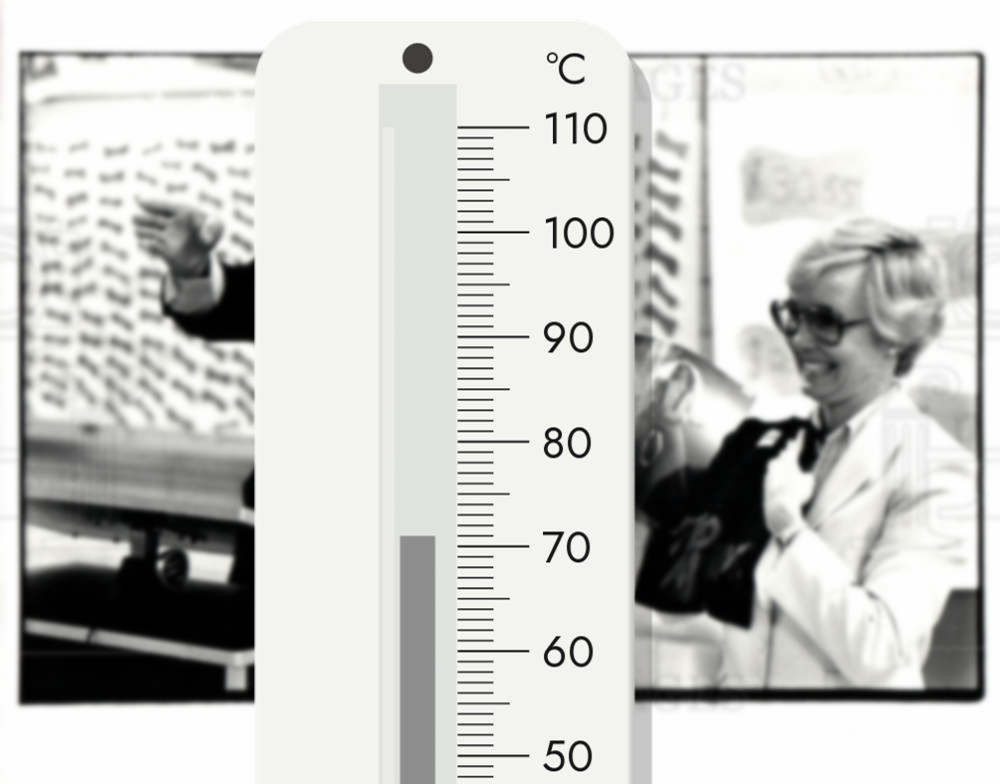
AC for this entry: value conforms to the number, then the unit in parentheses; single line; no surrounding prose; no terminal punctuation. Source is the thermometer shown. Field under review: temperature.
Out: 71 (°C)
